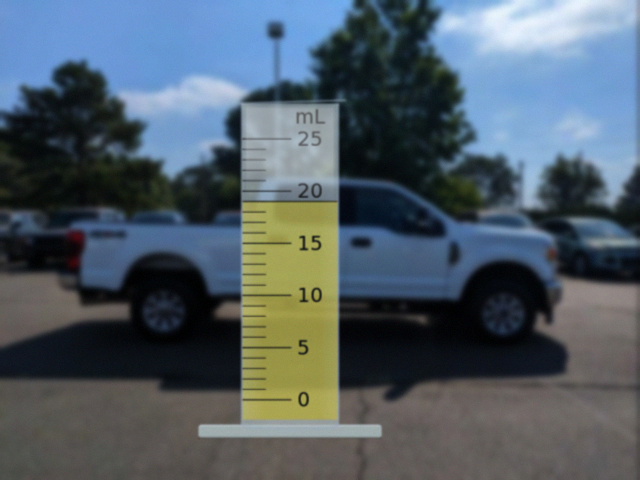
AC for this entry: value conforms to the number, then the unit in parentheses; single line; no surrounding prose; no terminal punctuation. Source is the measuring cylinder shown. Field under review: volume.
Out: 19 (mL)
